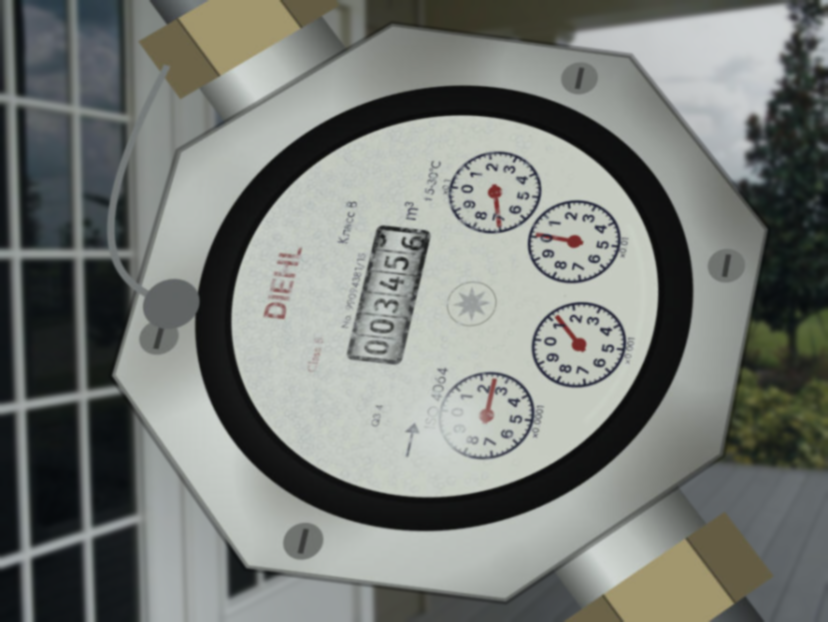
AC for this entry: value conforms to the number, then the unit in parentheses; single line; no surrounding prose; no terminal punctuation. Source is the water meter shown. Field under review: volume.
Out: 3455.7012 (m³)
